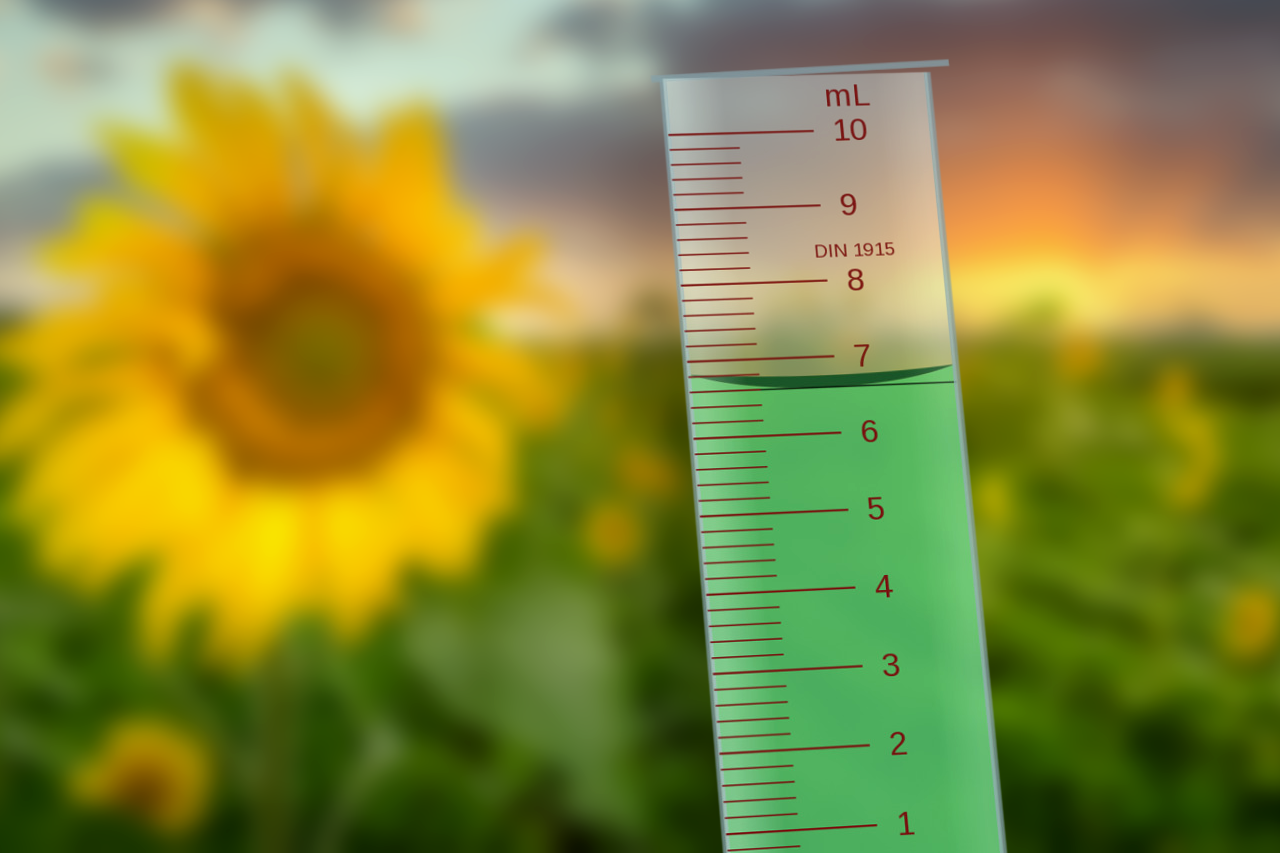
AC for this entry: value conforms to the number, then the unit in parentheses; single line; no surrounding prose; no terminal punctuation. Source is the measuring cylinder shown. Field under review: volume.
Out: 6.6 (mL)
